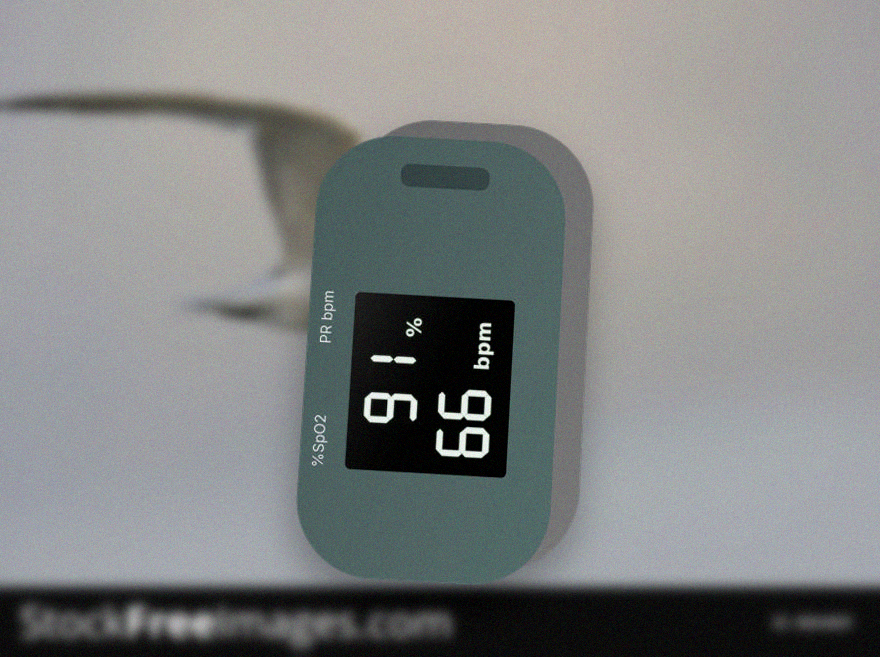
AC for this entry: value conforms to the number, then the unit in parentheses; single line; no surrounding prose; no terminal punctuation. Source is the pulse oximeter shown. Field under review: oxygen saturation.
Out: 91 (%)
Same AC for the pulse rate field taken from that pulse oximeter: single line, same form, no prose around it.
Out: 66 (bpm)
